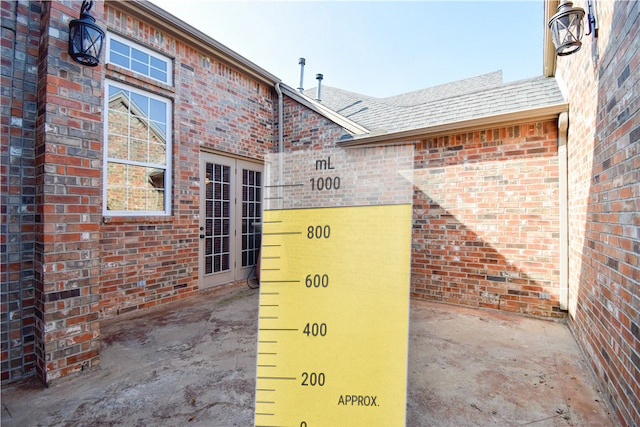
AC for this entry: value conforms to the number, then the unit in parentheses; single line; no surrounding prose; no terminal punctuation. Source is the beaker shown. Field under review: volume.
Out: 900 (mL)
